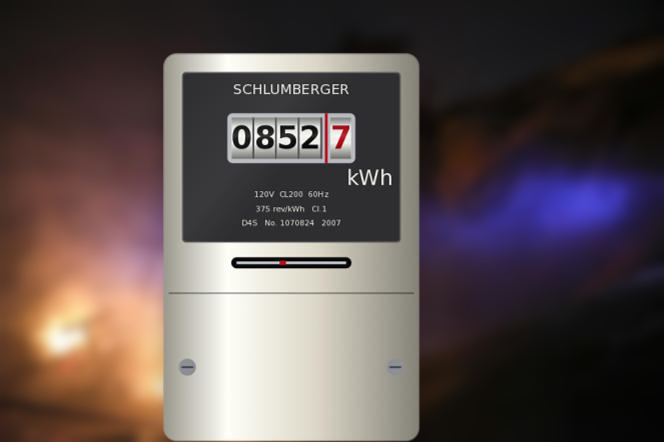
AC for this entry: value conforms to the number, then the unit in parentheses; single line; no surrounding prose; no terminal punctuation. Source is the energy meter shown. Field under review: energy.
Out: 852.7 (kWh)
